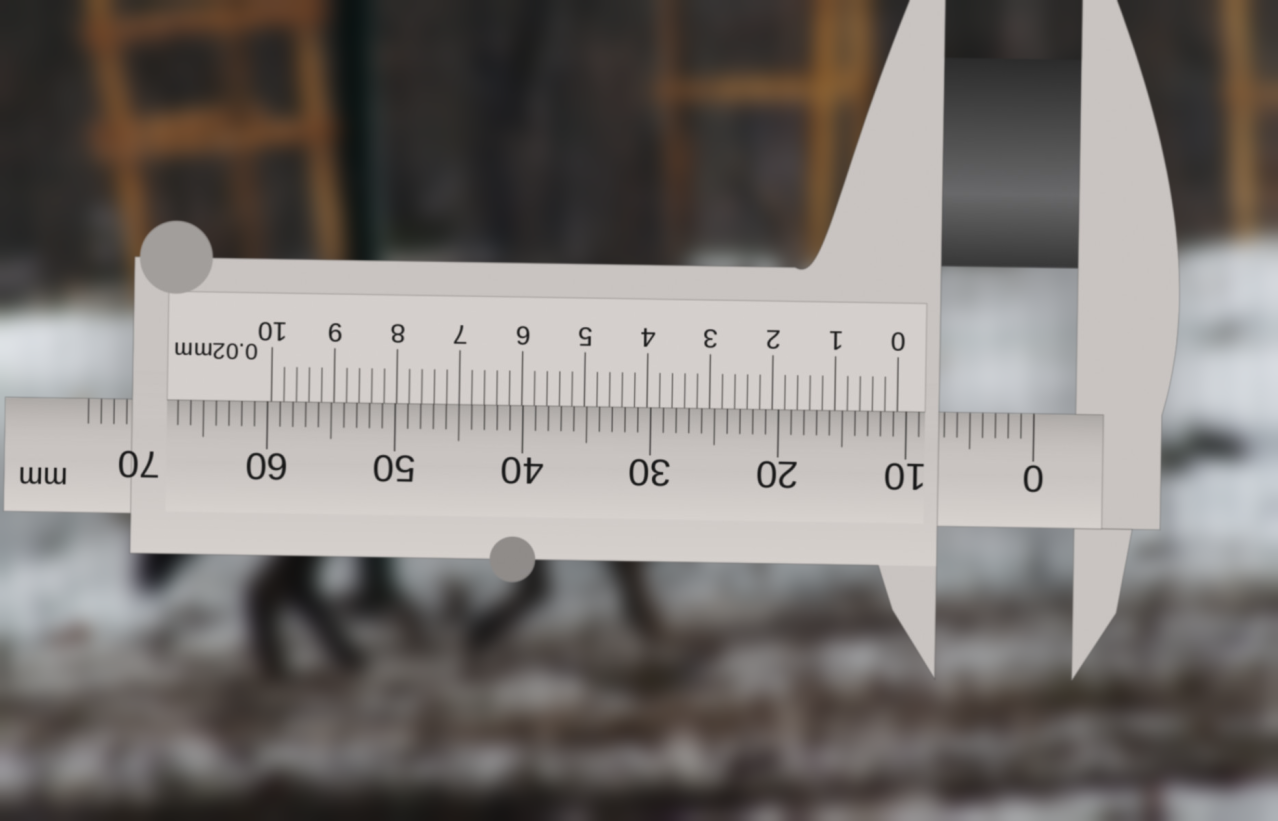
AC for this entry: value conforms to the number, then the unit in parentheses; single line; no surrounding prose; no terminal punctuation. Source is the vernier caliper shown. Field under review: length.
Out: 10.7 (mm)
